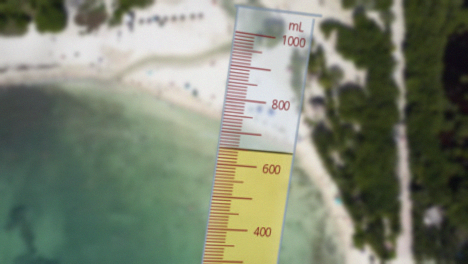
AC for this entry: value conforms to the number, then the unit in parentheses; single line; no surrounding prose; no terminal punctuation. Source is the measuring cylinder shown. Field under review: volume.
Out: 650 (mL)
